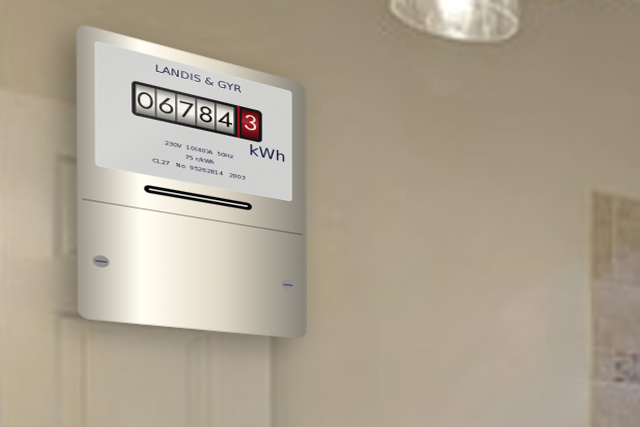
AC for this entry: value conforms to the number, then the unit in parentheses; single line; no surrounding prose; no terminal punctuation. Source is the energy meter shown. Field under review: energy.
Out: 6784.3 (kWh)
